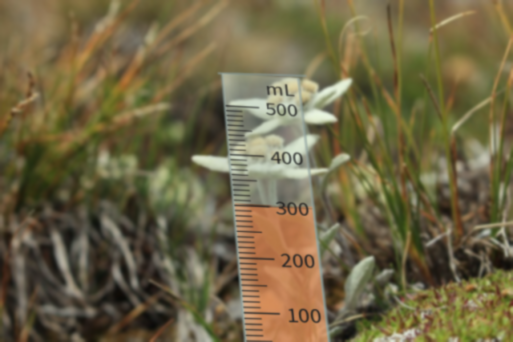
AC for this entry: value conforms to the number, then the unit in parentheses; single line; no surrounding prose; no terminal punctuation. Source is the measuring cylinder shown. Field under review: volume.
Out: 300 (mL)
